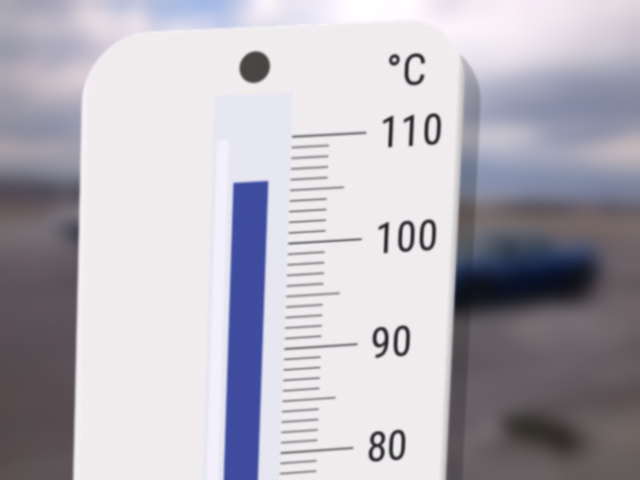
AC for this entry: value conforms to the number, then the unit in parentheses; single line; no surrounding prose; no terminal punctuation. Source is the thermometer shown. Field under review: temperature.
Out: 106 (°C)
